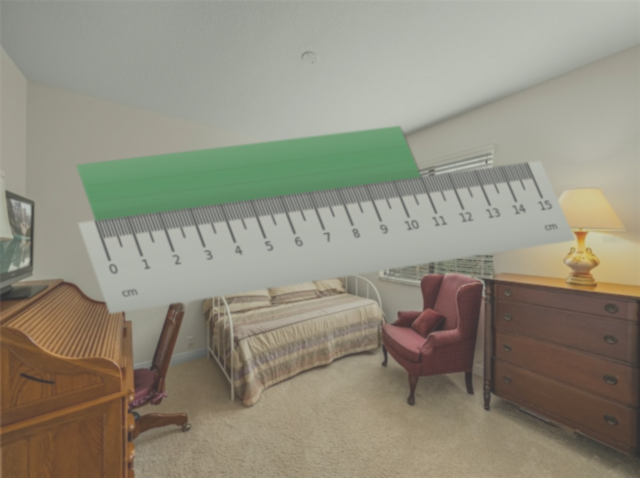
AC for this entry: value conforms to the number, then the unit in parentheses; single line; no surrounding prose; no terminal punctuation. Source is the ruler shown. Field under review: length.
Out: 11 (cm)
